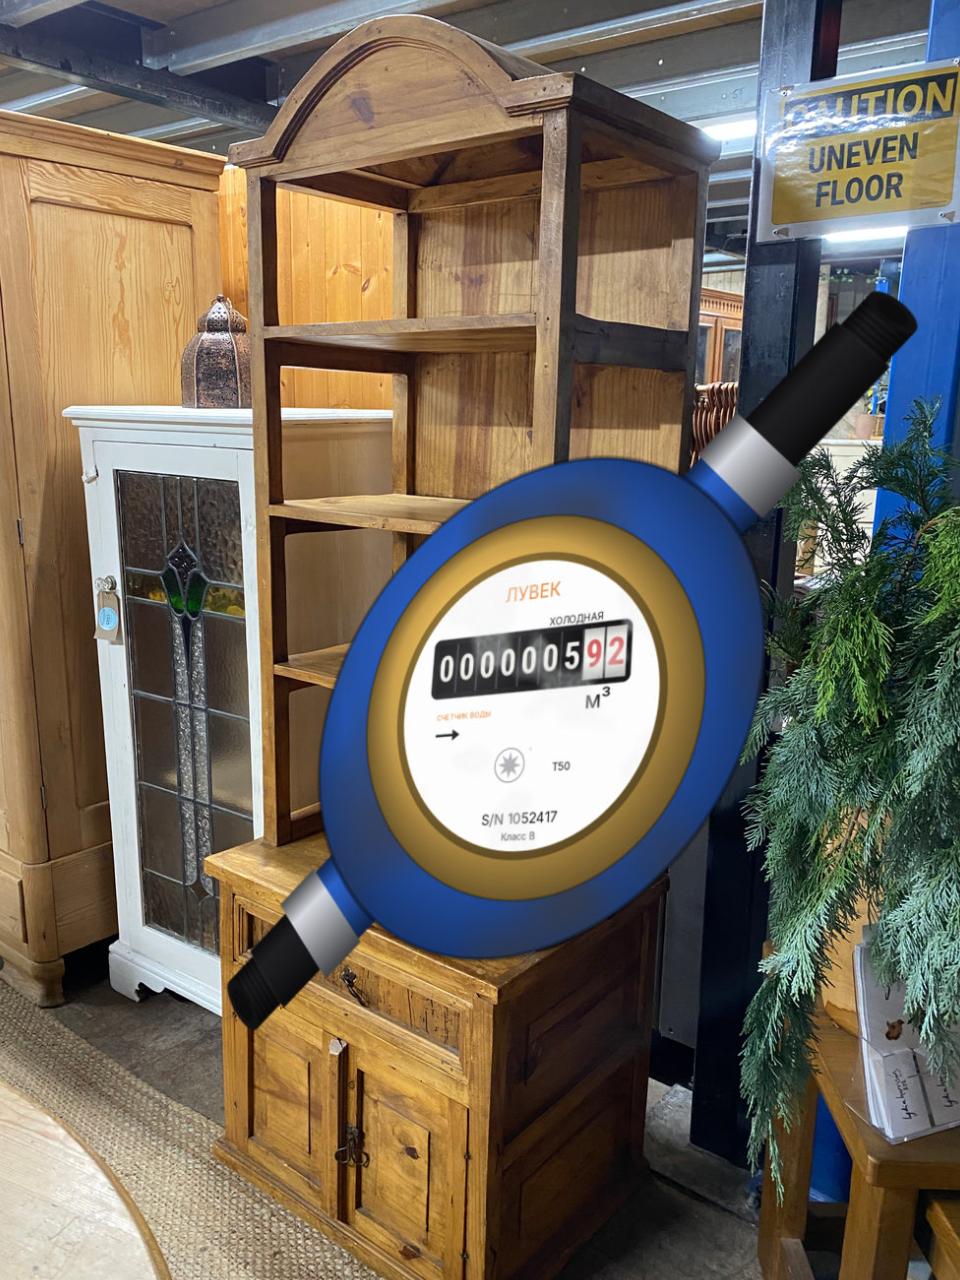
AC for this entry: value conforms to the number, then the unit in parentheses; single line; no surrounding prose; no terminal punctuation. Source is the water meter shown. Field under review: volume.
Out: 5.92 (m³)
